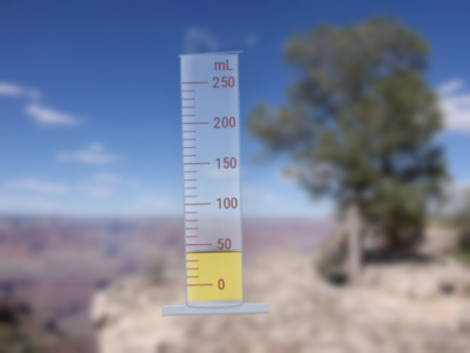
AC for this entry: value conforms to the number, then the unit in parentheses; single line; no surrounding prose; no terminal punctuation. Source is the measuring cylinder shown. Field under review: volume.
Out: 40 (mL)
